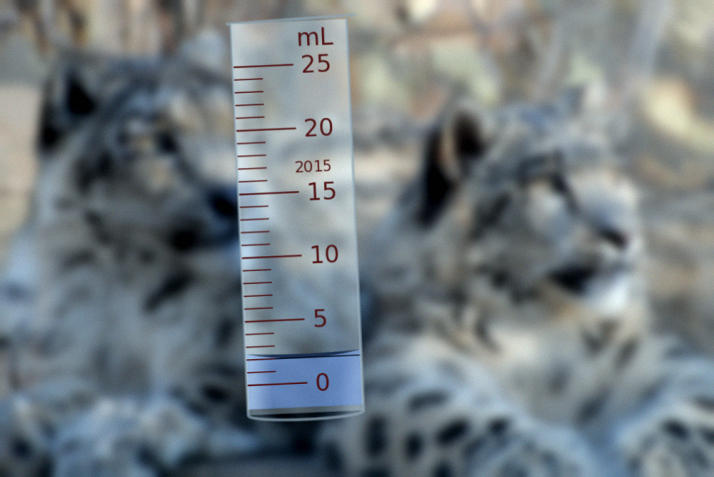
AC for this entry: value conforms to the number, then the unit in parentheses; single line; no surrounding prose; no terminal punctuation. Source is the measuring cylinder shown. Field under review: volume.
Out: 2 (mL)
